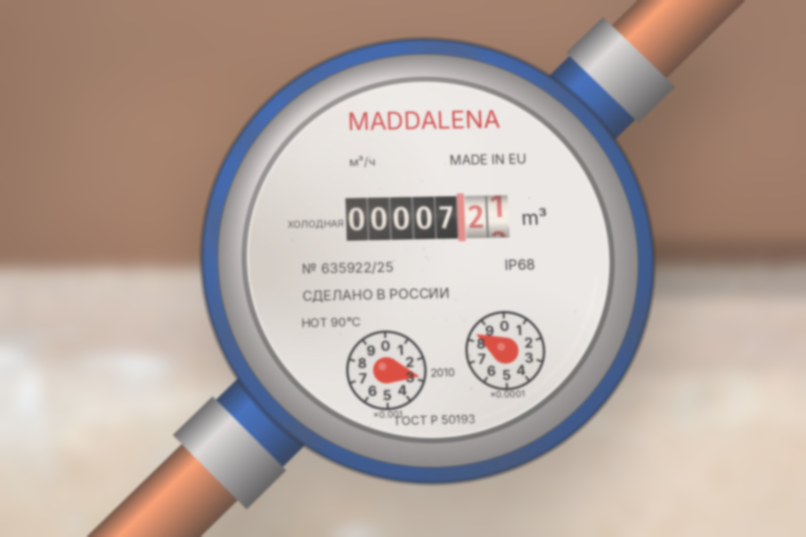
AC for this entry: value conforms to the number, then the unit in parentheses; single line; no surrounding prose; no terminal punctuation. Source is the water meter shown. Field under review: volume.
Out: 7.2128 (m³)
